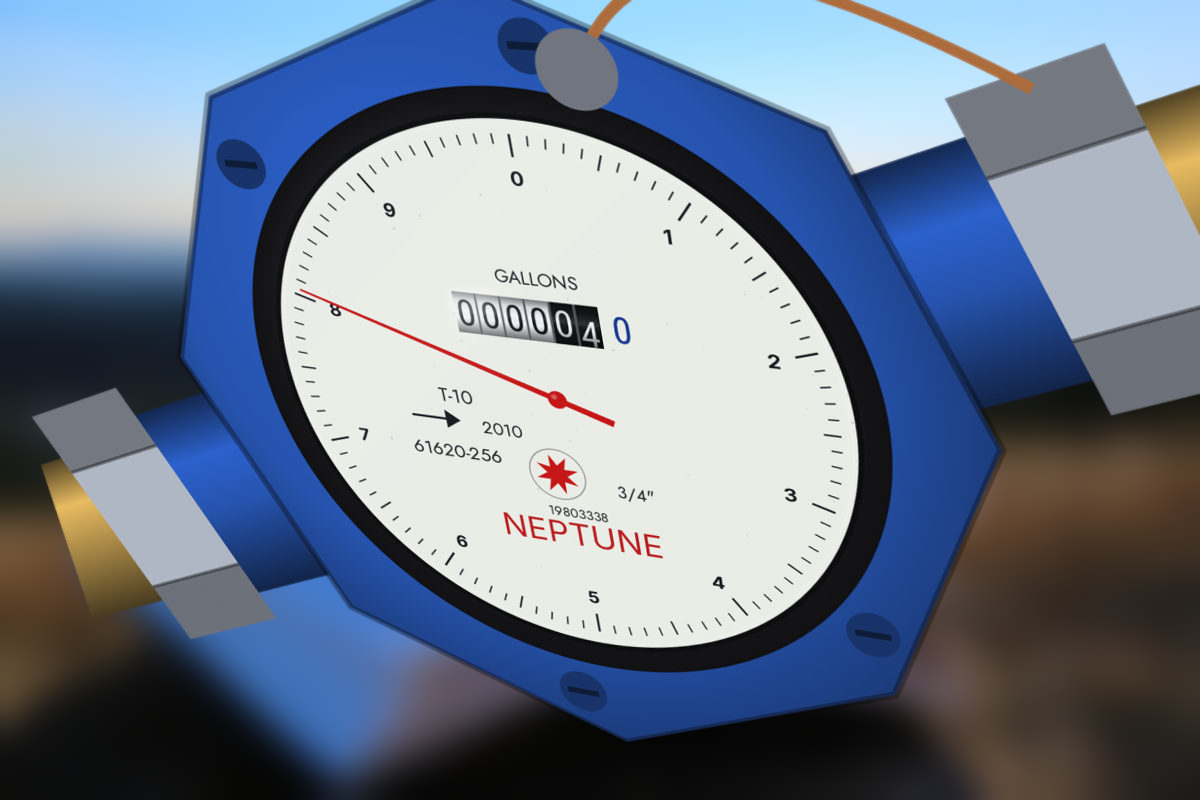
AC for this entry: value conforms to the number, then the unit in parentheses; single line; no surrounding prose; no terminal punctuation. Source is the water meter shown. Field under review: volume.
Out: 38.0 (gal)
